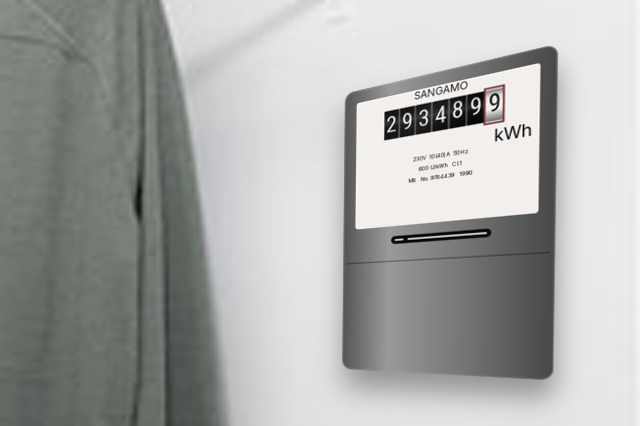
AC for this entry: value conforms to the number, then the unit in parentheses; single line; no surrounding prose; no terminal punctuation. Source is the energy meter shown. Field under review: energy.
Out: 293489.9 (kWh)
